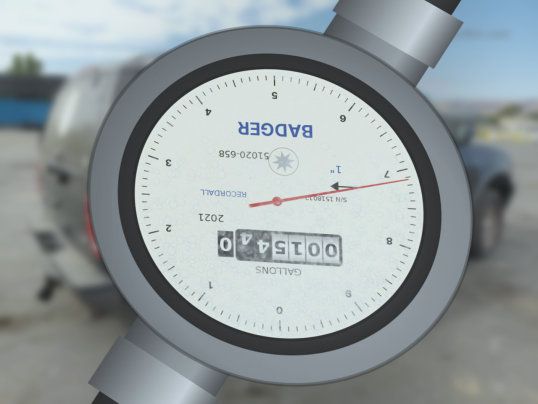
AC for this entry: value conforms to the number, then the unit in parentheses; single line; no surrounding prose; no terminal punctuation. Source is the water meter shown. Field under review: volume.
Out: 15437.1 (gal)
